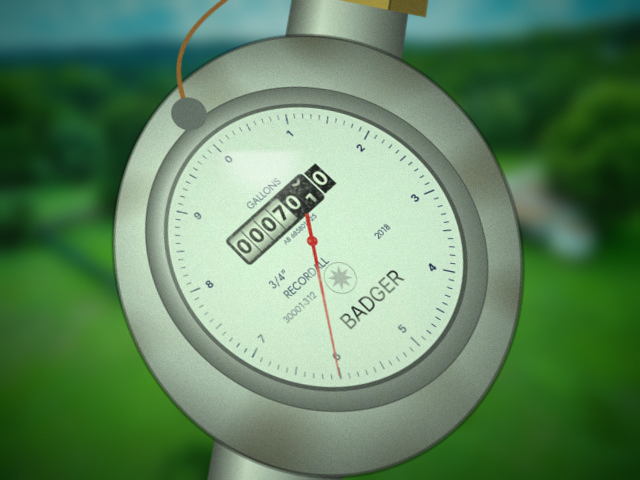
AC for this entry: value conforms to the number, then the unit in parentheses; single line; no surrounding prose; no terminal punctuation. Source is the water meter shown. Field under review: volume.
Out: 7006.0 (gal)
